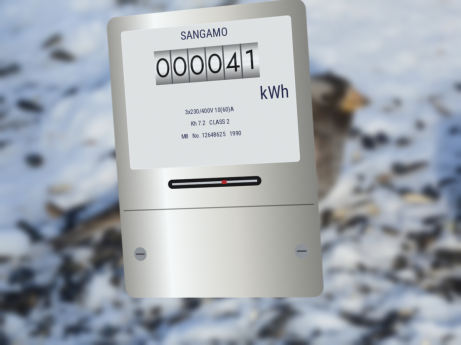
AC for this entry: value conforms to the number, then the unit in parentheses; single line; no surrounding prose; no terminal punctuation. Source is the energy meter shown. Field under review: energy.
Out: 41 (kWh)
